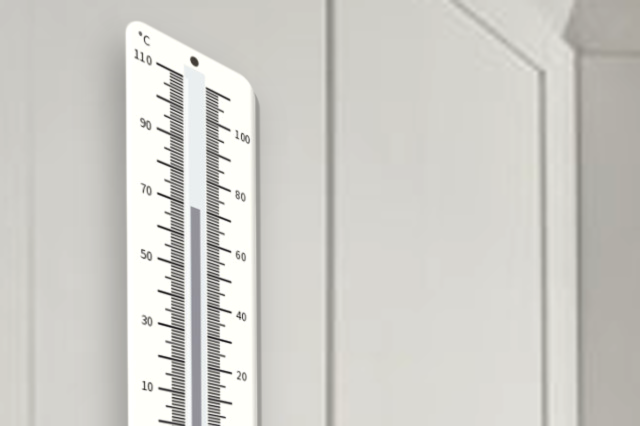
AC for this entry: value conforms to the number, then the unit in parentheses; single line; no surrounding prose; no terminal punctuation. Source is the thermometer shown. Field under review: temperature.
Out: 70 (°C)
